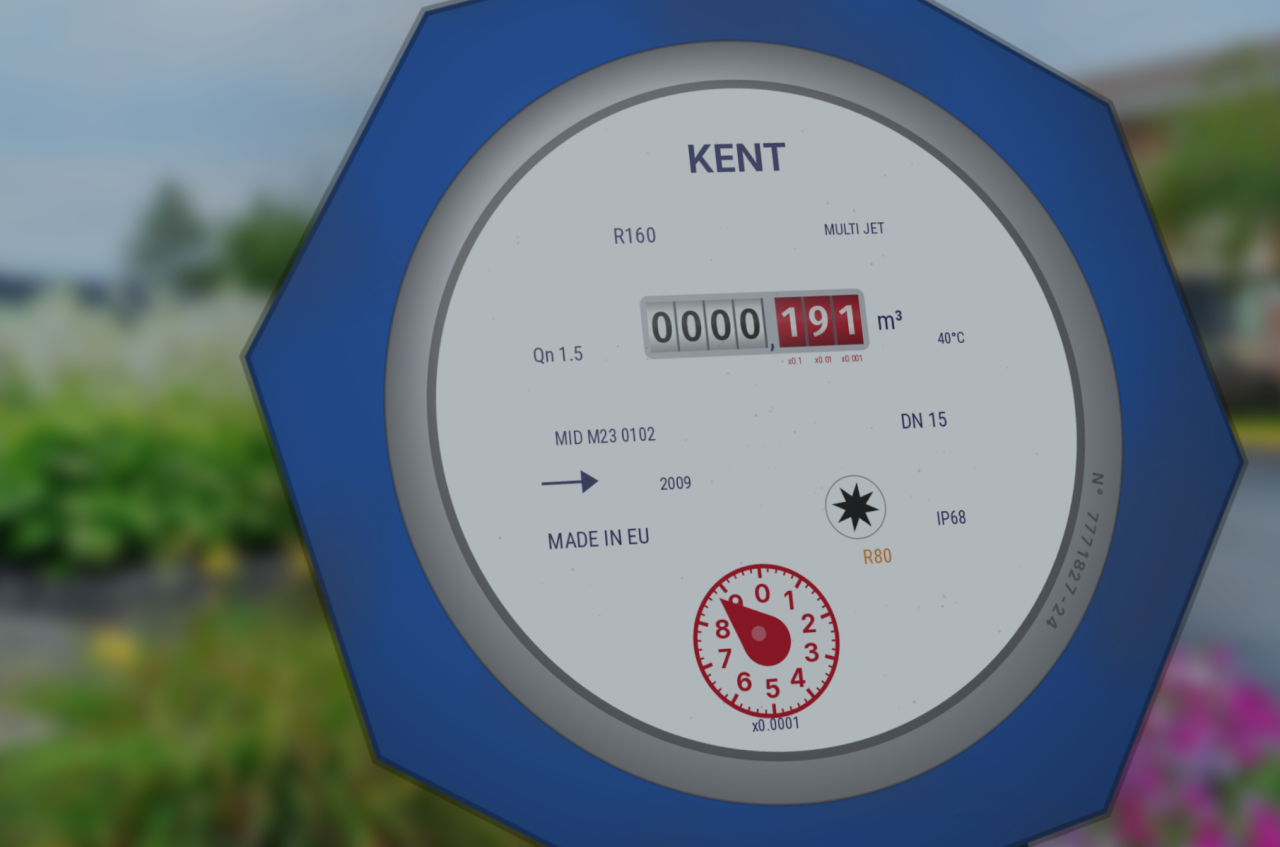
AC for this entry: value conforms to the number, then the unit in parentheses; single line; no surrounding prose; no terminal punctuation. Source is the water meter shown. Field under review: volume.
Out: 0.1918 (m³)
